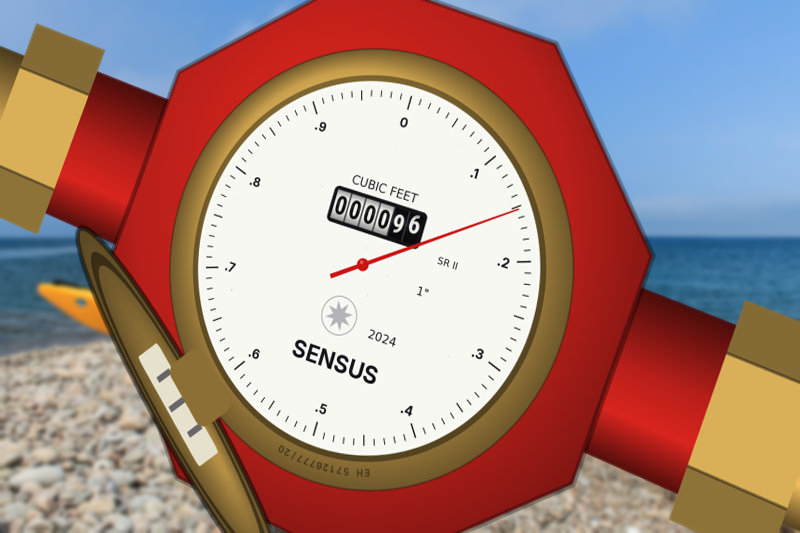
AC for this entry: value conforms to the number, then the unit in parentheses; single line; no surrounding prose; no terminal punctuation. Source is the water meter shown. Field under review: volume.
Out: 96.15 (ft³)
